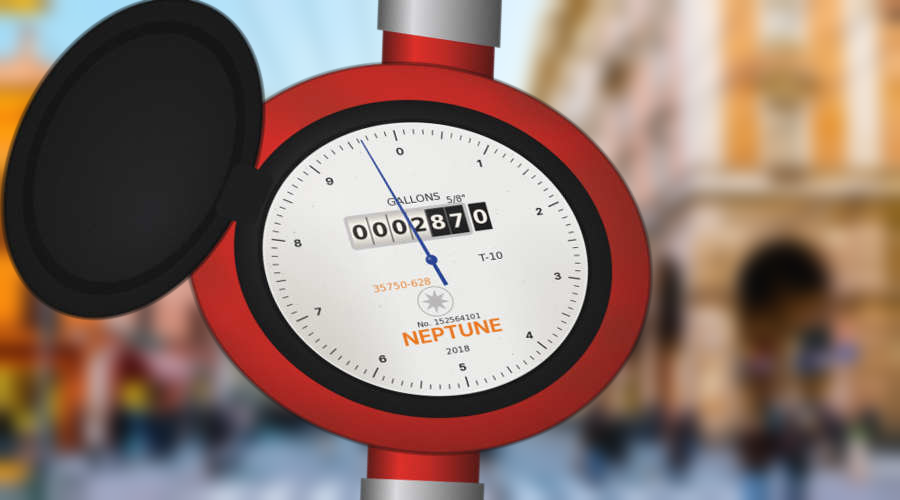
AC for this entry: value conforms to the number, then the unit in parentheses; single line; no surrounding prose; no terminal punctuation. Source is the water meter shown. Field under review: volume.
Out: 2869.6 (gal)
